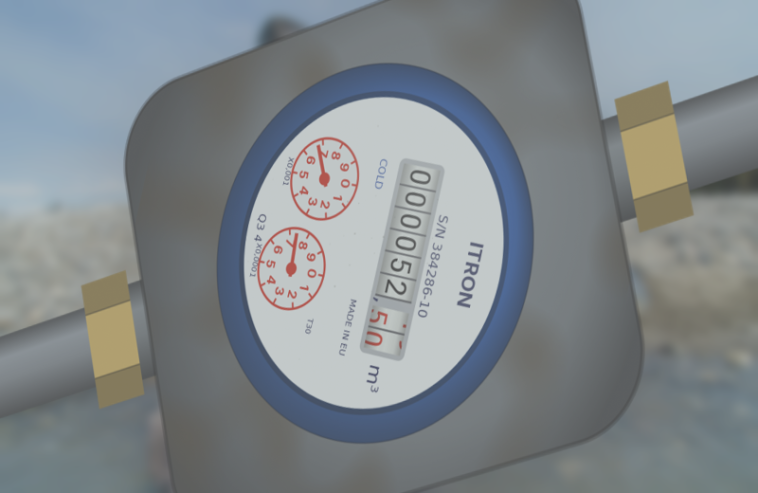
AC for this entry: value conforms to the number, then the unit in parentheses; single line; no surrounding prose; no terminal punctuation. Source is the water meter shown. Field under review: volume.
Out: 52.4967 (m³)
